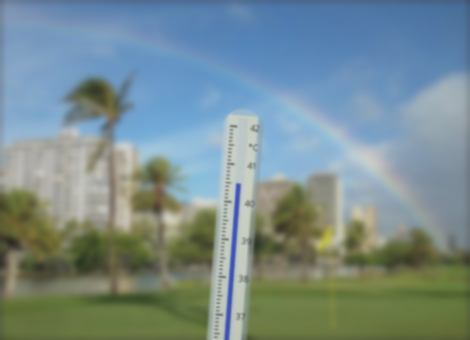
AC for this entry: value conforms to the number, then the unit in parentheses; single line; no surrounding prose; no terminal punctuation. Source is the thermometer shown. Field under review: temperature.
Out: 40.5 (°C)
